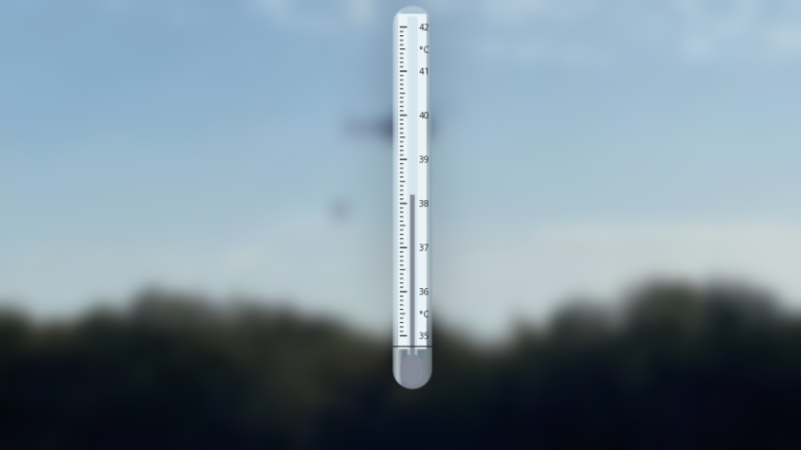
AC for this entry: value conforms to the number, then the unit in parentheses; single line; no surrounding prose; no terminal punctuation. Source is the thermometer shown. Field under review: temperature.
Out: 38.2 (°C)
